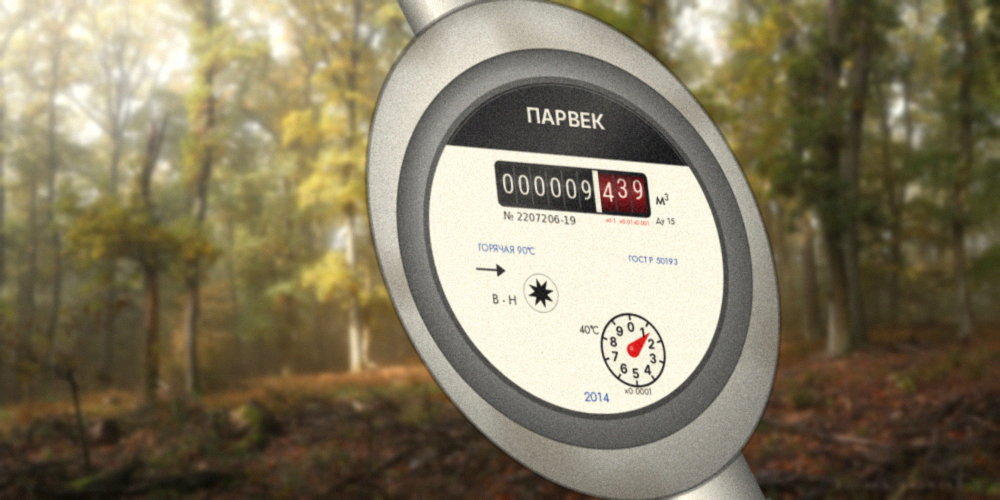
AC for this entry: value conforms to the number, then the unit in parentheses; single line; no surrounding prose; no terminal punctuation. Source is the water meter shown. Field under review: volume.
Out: 9.4391 (m³)
